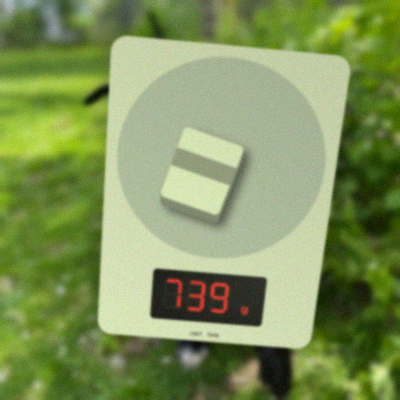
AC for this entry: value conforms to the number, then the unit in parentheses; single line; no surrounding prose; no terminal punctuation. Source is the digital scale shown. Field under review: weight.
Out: 739 (g)
